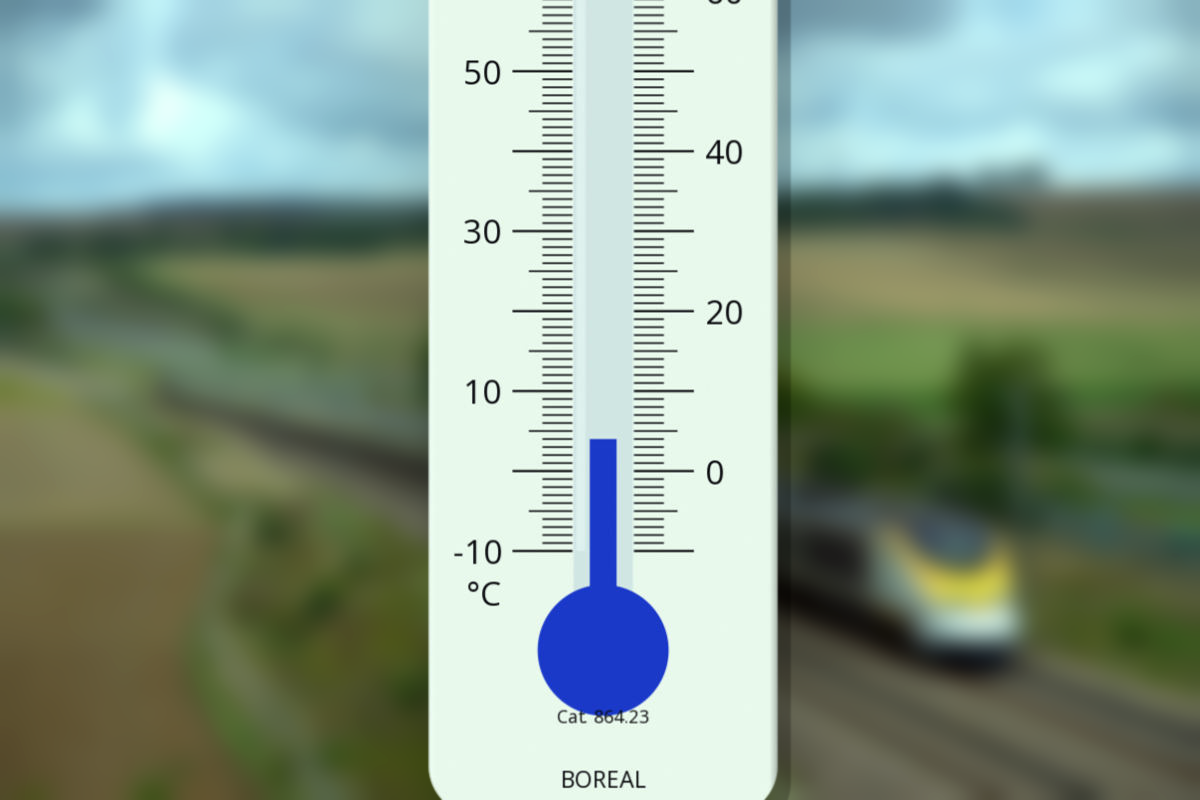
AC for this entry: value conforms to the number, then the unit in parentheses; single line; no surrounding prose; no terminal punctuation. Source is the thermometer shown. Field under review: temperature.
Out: 4 (°C)
